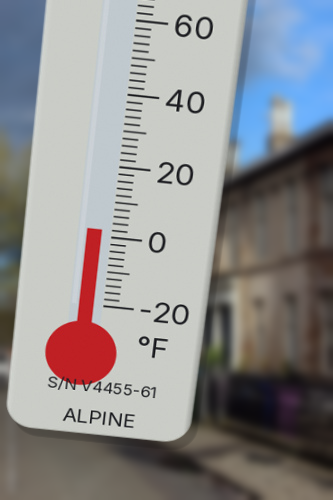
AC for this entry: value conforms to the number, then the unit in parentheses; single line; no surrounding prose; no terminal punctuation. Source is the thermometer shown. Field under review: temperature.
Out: 2 (°F)
